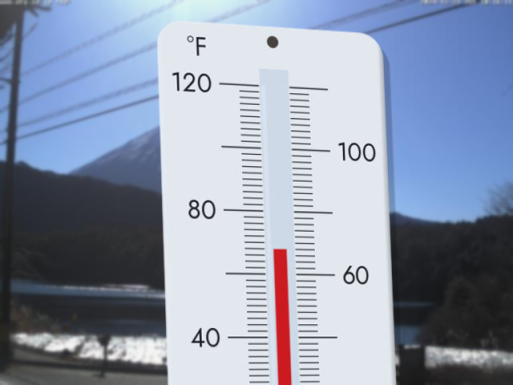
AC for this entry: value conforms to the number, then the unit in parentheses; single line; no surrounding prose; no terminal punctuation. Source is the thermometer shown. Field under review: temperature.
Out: 68 (°F)
